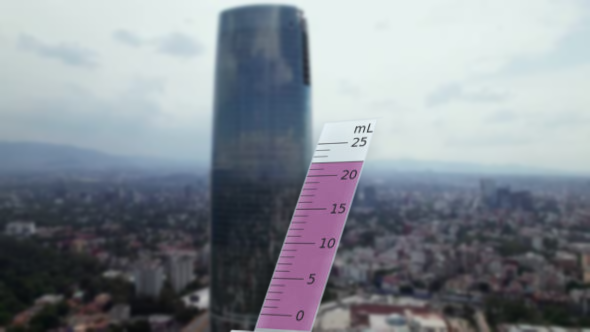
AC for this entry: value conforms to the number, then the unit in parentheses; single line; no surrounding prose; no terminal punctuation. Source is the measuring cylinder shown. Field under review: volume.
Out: 22 (mL)
